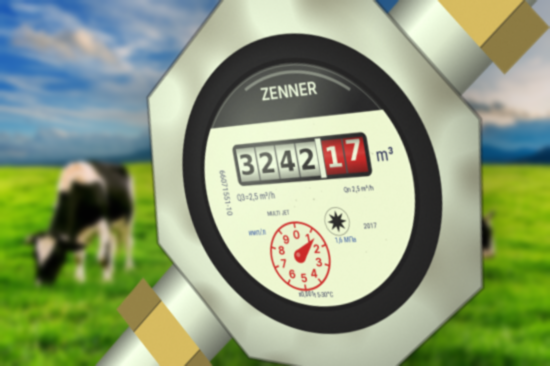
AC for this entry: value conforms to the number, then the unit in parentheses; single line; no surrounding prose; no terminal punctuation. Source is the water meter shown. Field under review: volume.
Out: 3242.171 (m³)
